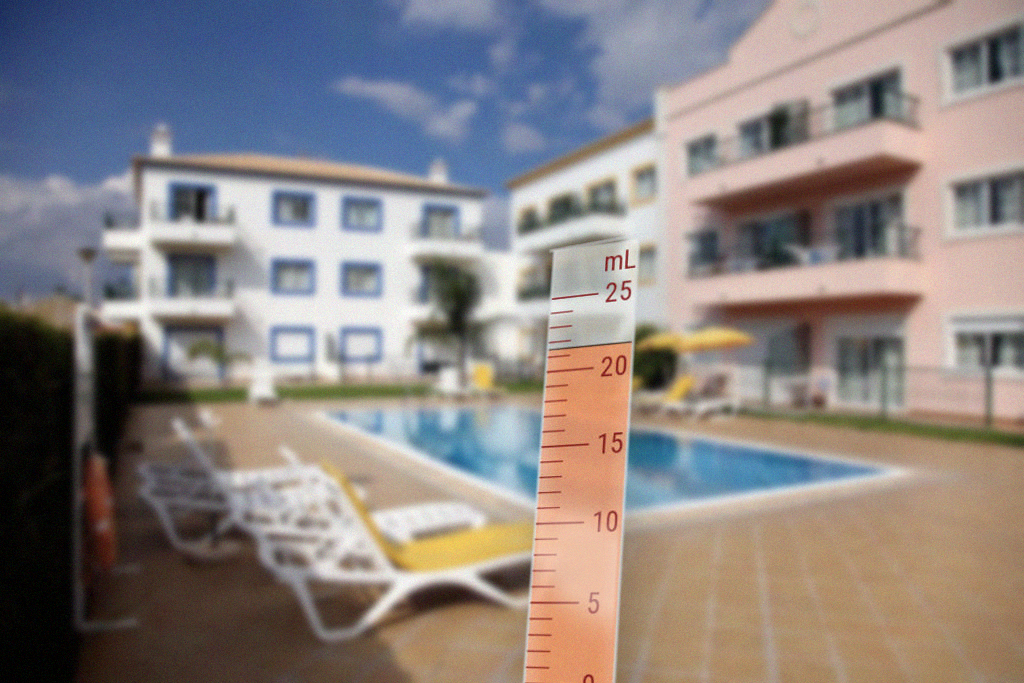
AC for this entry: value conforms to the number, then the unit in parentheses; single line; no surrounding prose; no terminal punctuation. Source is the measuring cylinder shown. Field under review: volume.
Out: 21.5 (mL)
